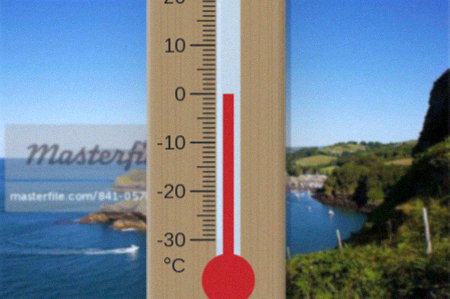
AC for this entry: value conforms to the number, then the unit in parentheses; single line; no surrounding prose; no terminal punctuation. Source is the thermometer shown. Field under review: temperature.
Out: 0 (°C)
